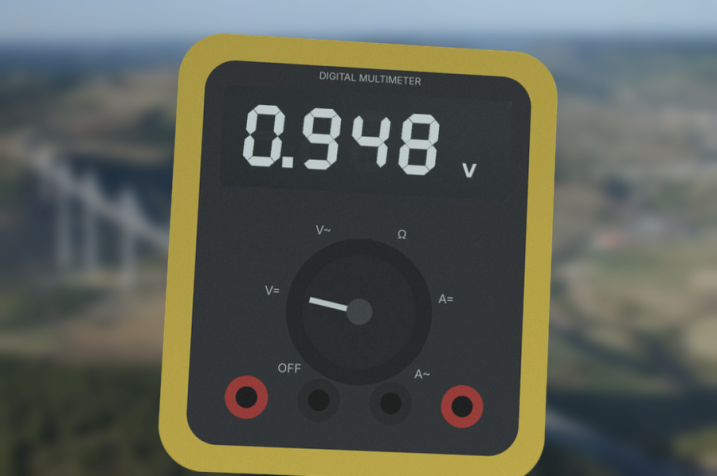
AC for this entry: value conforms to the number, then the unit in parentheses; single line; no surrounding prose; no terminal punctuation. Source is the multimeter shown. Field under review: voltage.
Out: 0.948 (V)
